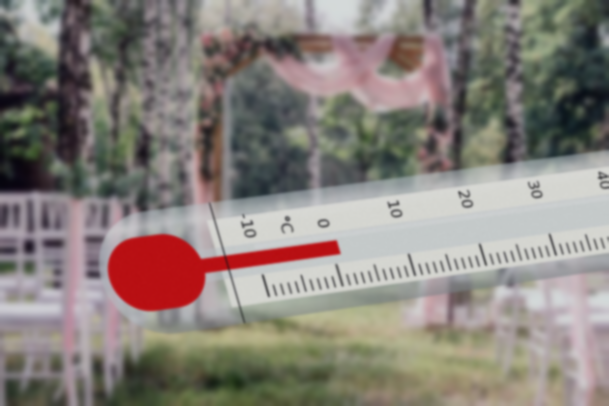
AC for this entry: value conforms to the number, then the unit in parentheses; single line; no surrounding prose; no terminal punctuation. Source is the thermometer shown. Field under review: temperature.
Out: 1 (°C)
